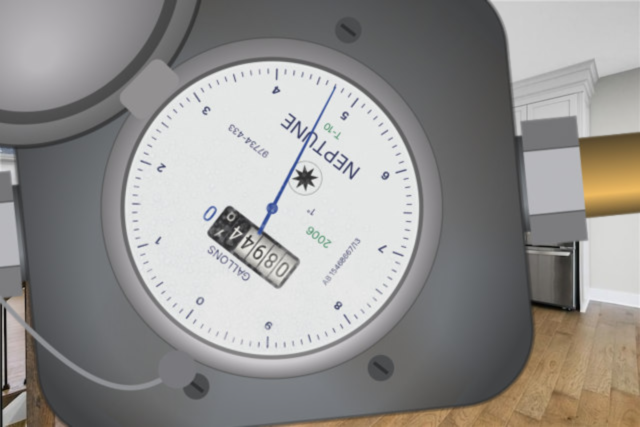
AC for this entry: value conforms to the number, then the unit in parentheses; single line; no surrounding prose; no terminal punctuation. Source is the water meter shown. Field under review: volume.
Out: 894474.7 (gal)
